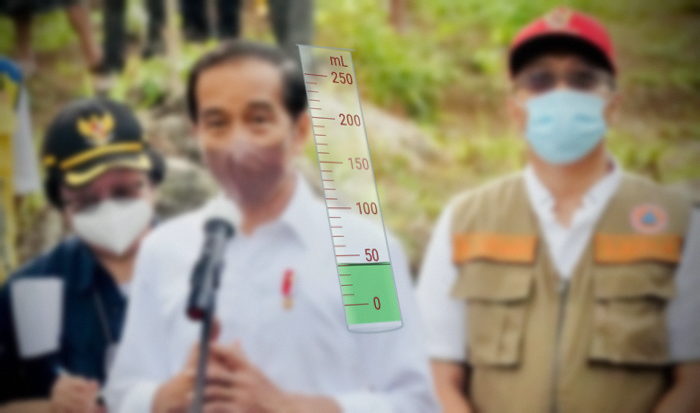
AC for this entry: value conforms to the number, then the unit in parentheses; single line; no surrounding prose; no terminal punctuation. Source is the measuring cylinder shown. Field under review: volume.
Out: 40 (mL)
